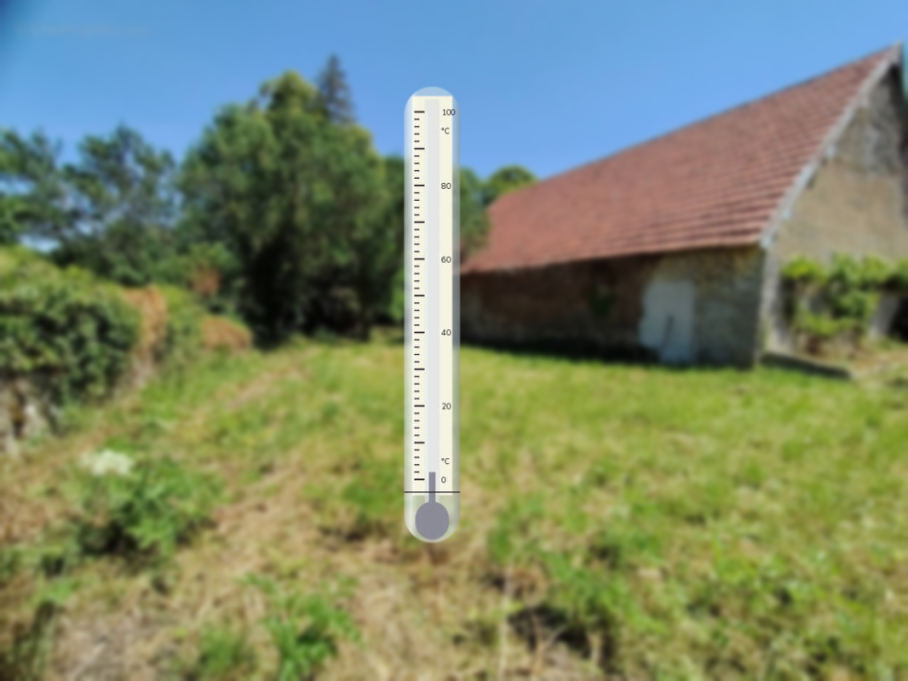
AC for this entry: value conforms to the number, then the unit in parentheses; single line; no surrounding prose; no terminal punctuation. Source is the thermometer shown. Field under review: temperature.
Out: 2 (°C)
